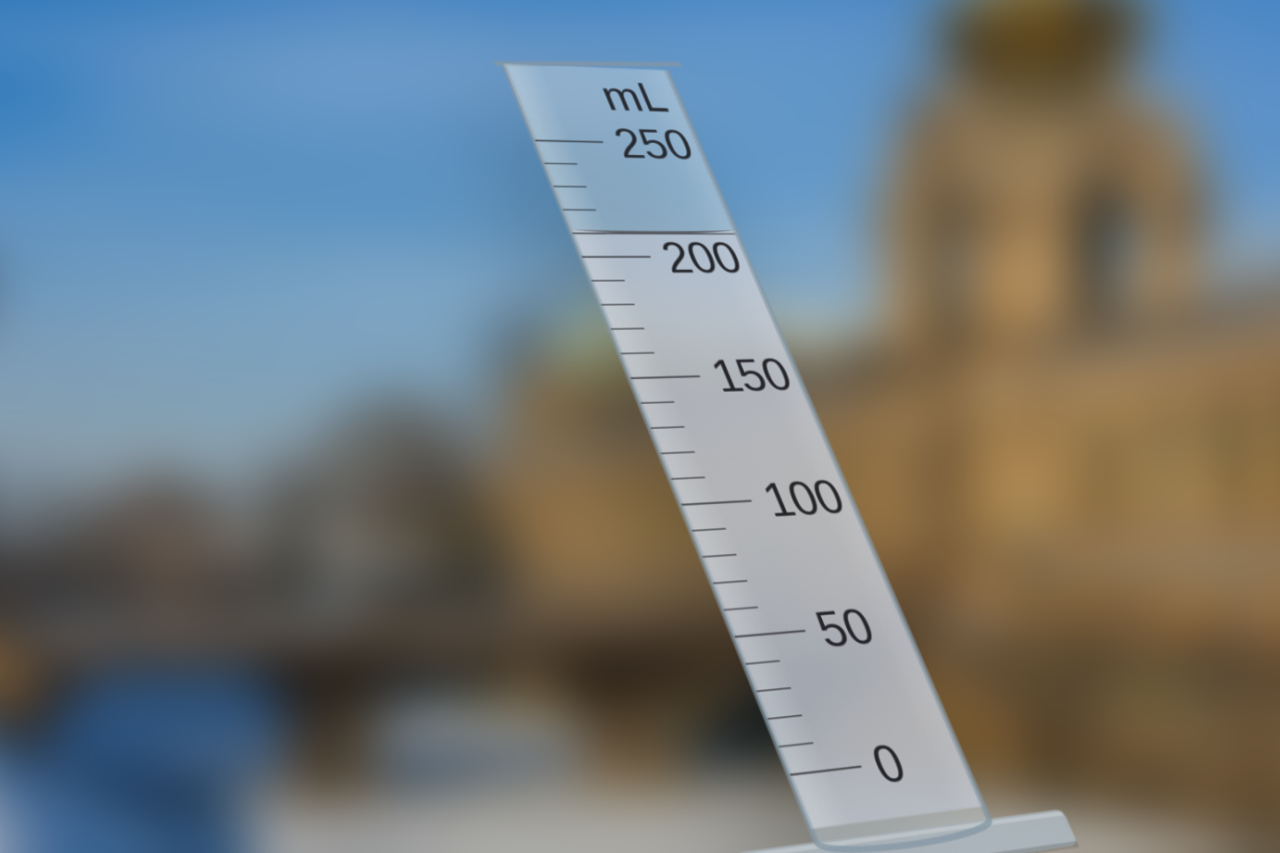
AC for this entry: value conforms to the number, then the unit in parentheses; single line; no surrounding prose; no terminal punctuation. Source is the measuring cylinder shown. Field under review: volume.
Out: 210 (mL)
